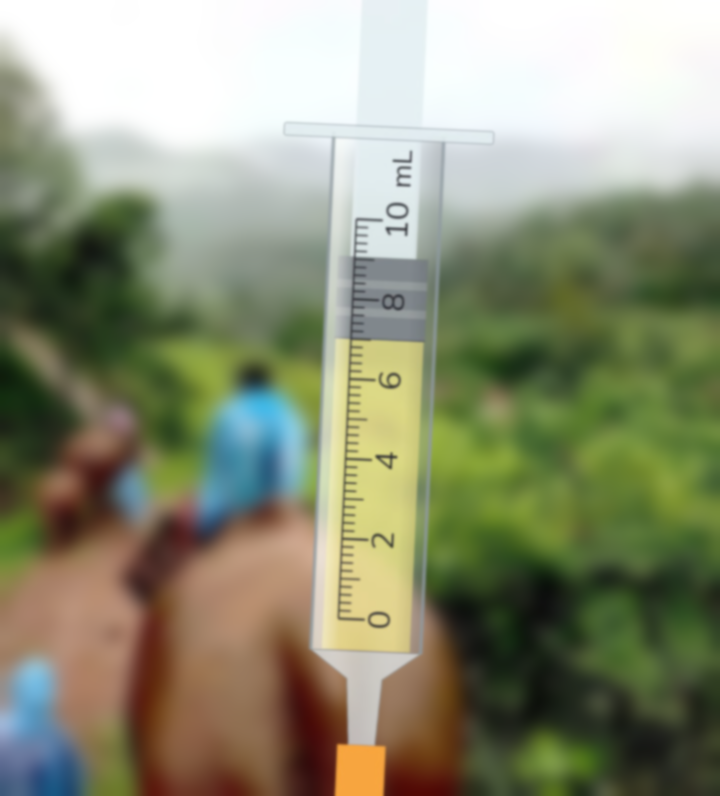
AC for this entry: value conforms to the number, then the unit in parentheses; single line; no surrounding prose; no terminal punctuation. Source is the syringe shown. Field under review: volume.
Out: 7 (mL)
